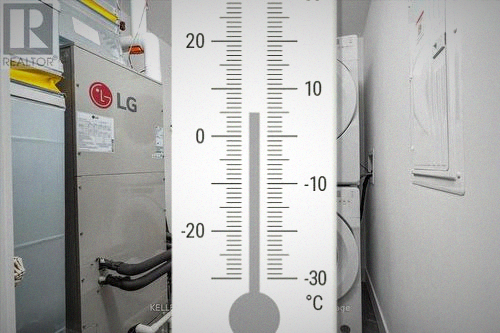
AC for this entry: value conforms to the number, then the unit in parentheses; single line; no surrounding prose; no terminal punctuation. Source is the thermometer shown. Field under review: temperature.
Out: 5 (°C)
